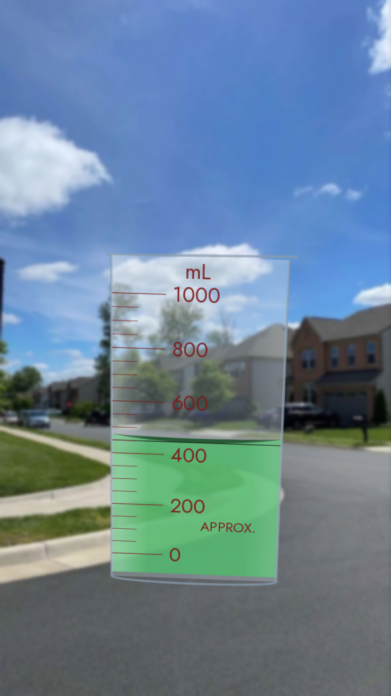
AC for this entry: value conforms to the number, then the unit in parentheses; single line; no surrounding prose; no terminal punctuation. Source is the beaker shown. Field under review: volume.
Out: 450 (mL)
